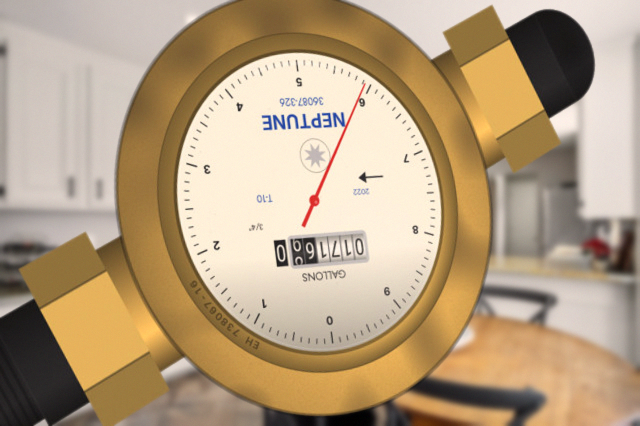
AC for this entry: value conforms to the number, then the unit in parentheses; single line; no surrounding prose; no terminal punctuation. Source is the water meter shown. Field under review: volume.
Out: 171685.9 (gal)
